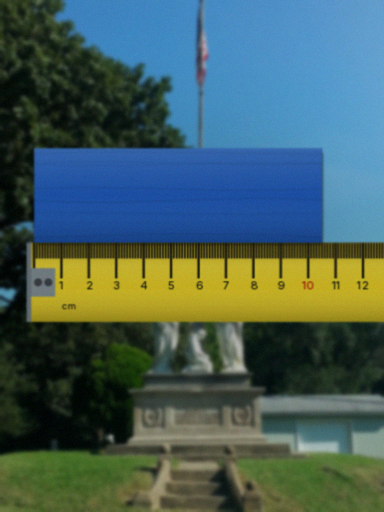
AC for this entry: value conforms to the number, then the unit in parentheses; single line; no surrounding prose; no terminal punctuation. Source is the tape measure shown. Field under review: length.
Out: 10.5 (cm)
